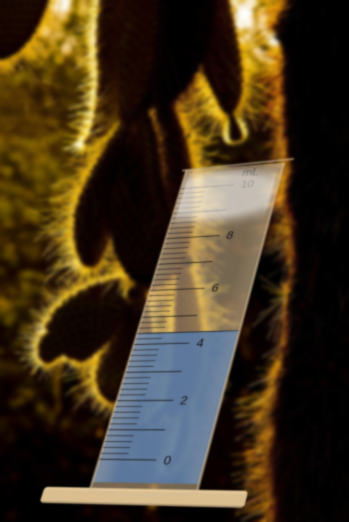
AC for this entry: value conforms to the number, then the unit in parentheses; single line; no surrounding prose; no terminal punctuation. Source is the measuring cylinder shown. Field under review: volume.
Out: 4.4 (mL)
